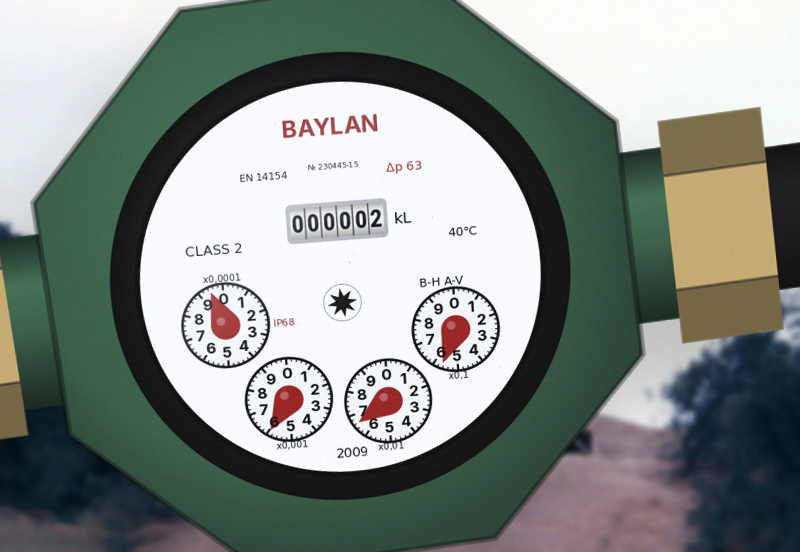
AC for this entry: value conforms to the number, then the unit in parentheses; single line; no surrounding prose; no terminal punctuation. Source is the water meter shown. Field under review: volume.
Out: 2.5659 (kL)
